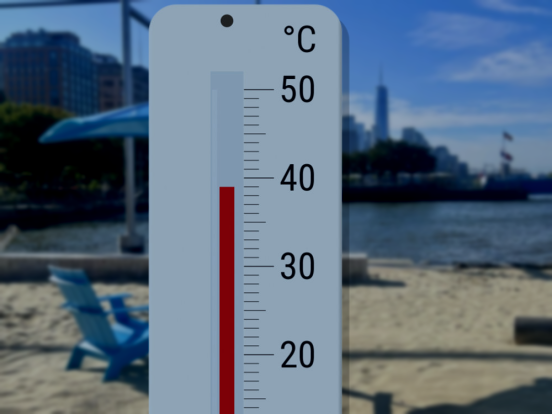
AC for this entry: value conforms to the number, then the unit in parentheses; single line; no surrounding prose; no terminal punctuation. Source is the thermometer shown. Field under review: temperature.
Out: 39 (°C)
